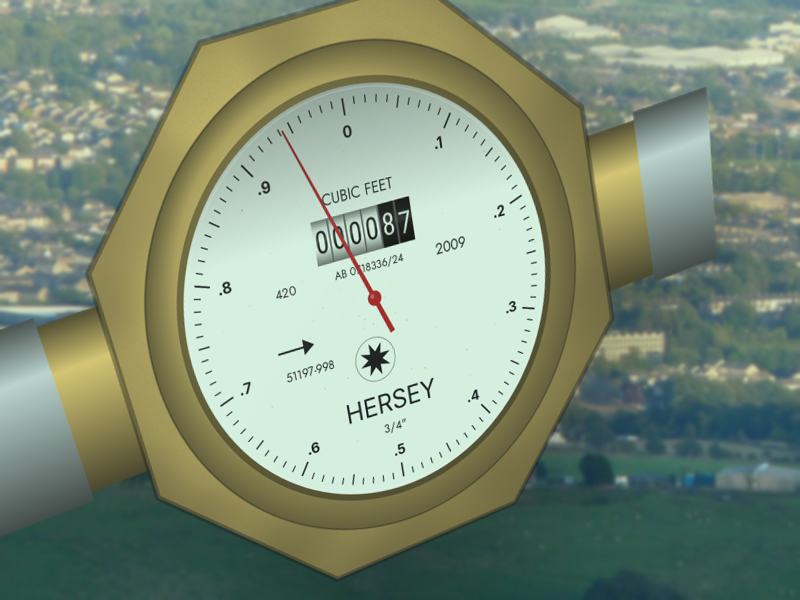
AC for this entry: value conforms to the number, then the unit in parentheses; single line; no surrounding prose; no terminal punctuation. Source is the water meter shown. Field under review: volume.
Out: 86.94 (ft³)
